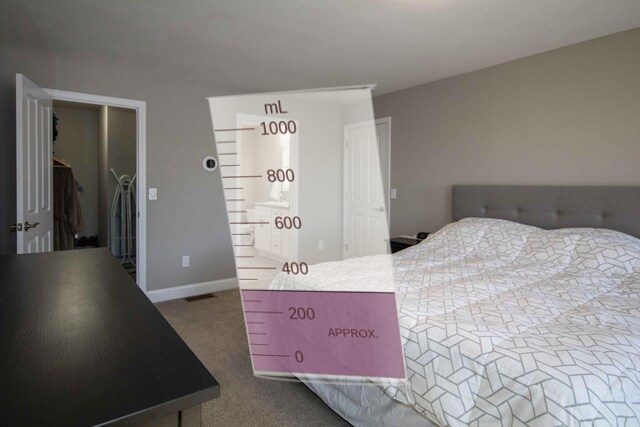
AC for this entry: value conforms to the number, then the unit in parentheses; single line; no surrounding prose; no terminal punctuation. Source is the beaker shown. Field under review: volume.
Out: 300 (mL)
